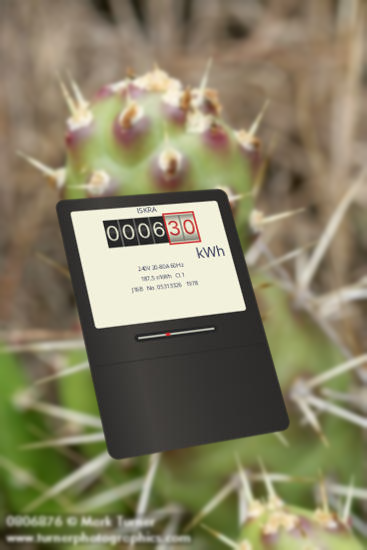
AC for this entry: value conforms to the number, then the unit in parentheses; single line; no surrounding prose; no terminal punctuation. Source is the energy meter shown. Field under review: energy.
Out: 6.30 (kWh)
